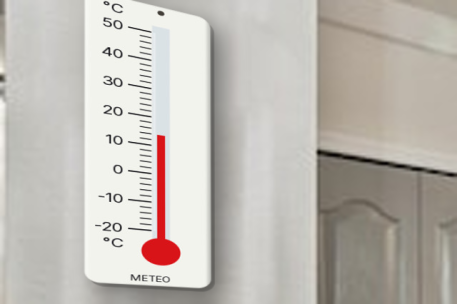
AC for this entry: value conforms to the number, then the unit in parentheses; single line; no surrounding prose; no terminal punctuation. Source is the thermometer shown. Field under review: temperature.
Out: 14 (°C)
